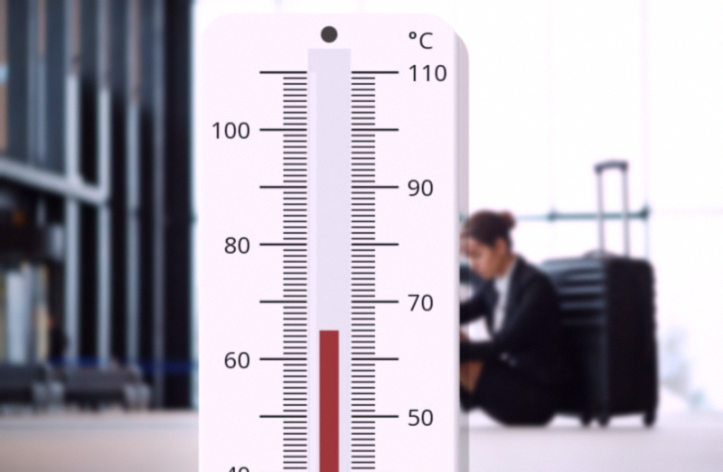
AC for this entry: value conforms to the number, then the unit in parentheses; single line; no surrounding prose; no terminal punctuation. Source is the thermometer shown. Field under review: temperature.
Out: 65 (°C)
